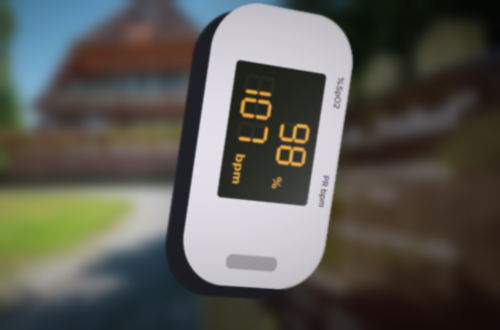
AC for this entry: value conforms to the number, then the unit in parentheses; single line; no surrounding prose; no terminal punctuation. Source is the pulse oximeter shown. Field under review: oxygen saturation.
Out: 98 (%)
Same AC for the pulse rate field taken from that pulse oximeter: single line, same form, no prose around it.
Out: 107 (bpm)
